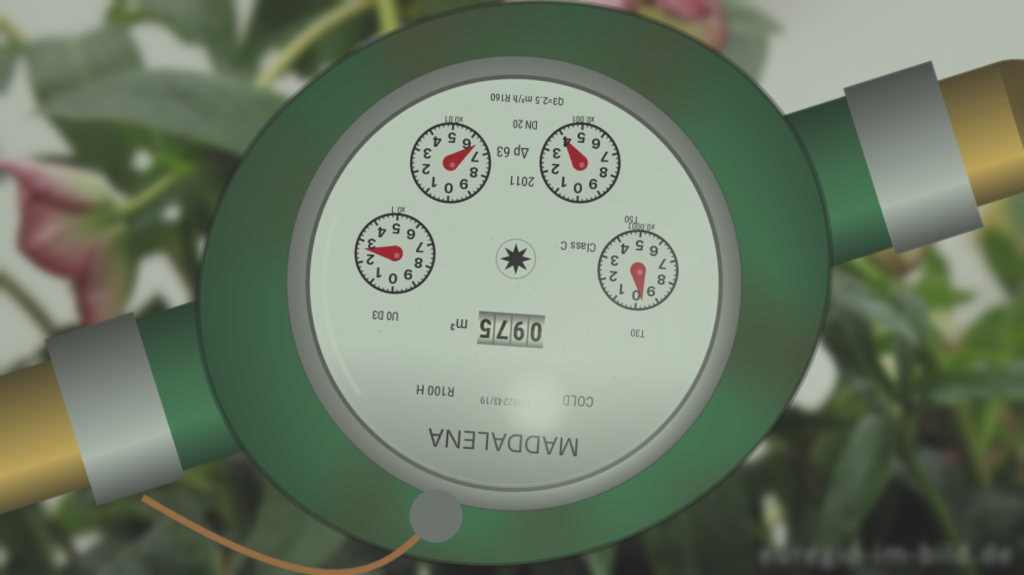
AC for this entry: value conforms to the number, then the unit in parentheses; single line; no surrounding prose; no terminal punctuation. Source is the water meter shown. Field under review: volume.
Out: 975.2639 (m³)
